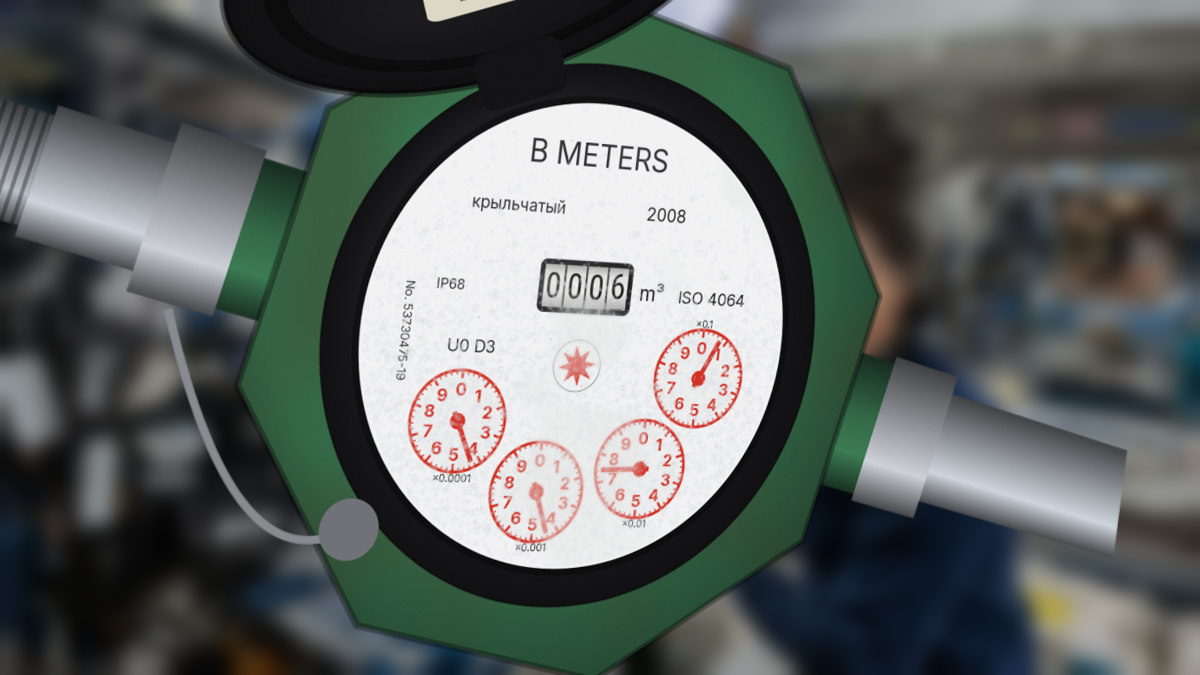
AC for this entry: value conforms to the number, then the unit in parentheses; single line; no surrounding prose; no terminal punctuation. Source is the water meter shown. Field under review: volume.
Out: 6.0744 (m³)
